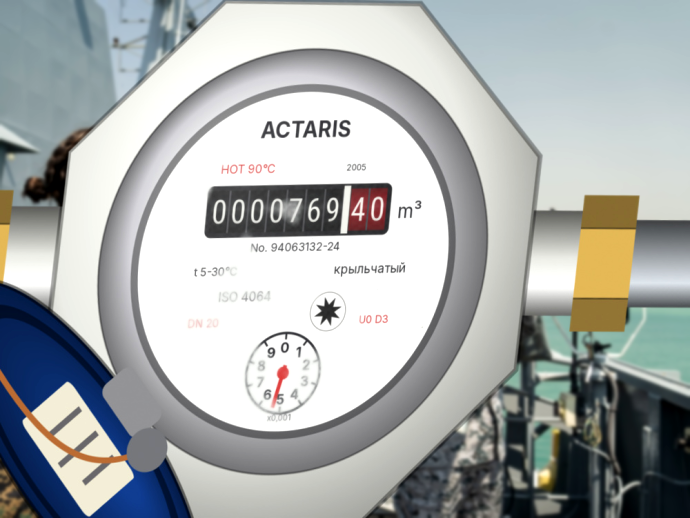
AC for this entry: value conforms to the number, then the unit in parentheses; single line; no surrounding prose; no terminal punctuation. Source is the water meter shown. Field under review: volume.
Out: 769.405 (m³)
